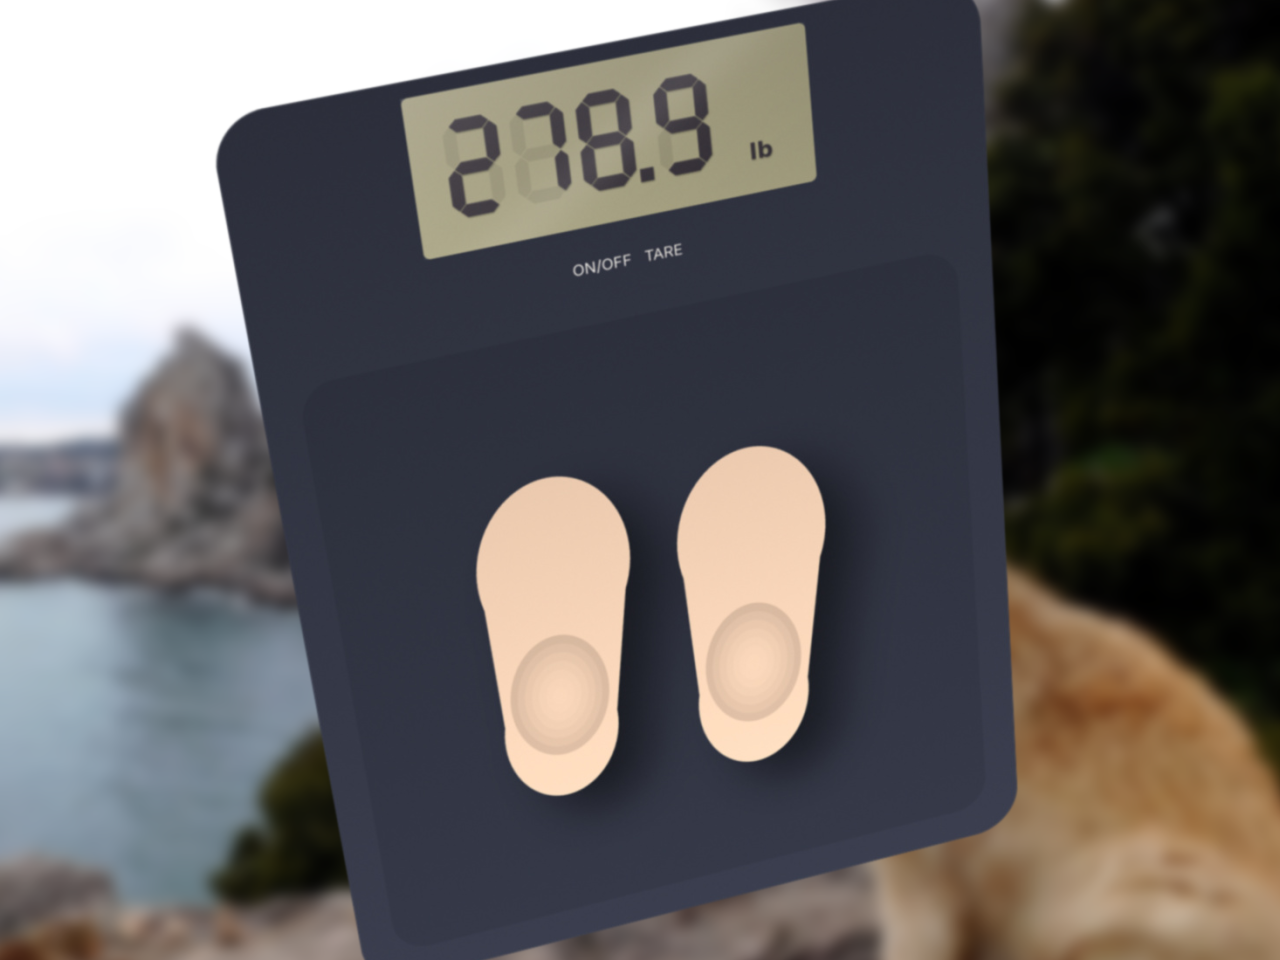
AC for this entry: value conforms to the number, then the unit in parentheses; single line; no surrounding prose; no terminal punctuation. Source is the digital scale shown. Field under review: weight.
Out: 278.9 (lb)
